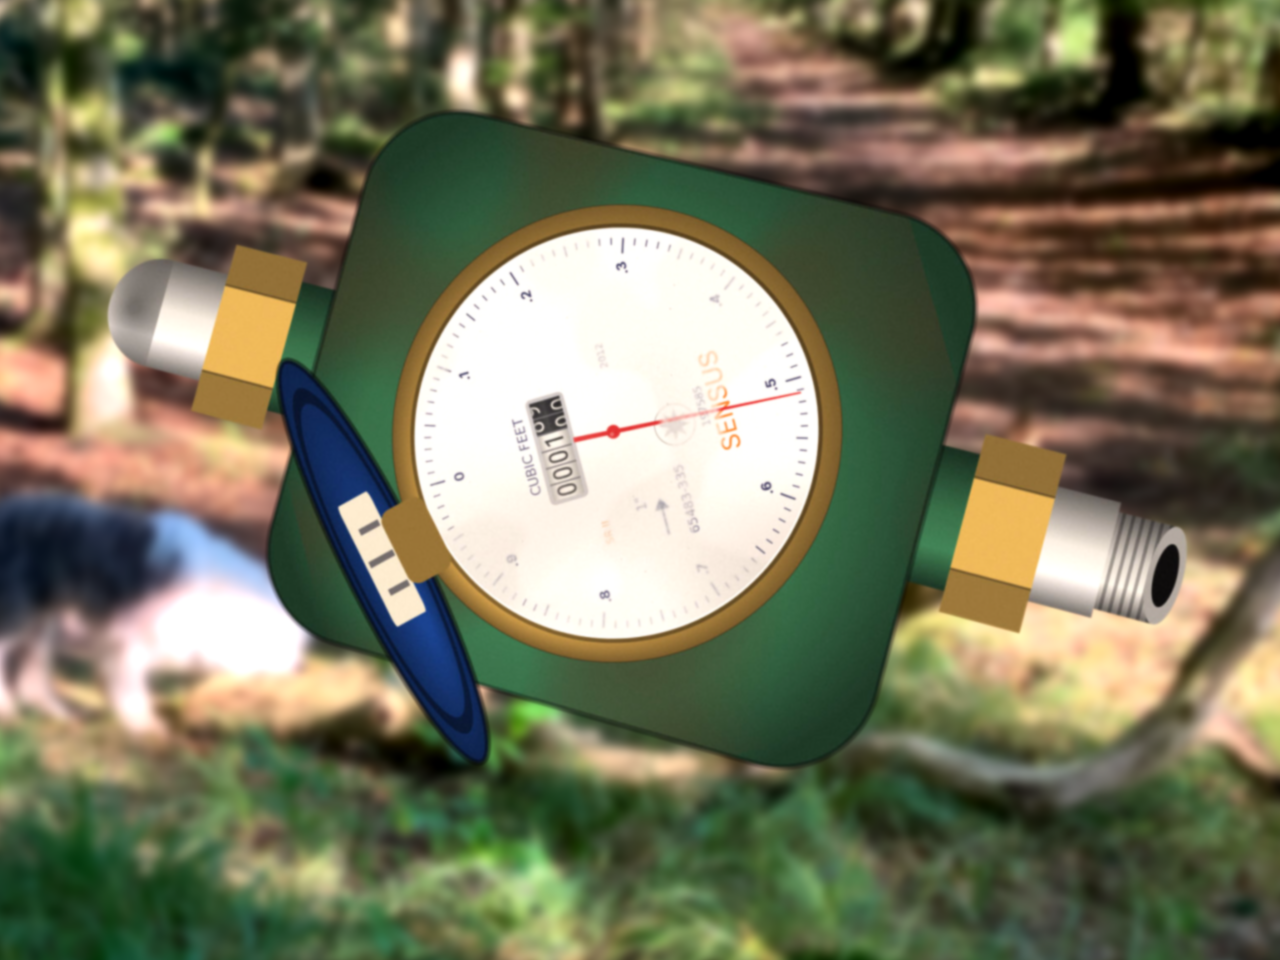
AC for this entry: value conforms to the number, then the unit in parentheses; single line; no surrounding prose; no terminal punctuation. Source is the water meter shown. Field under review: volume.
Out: 189.51 (ft³)
